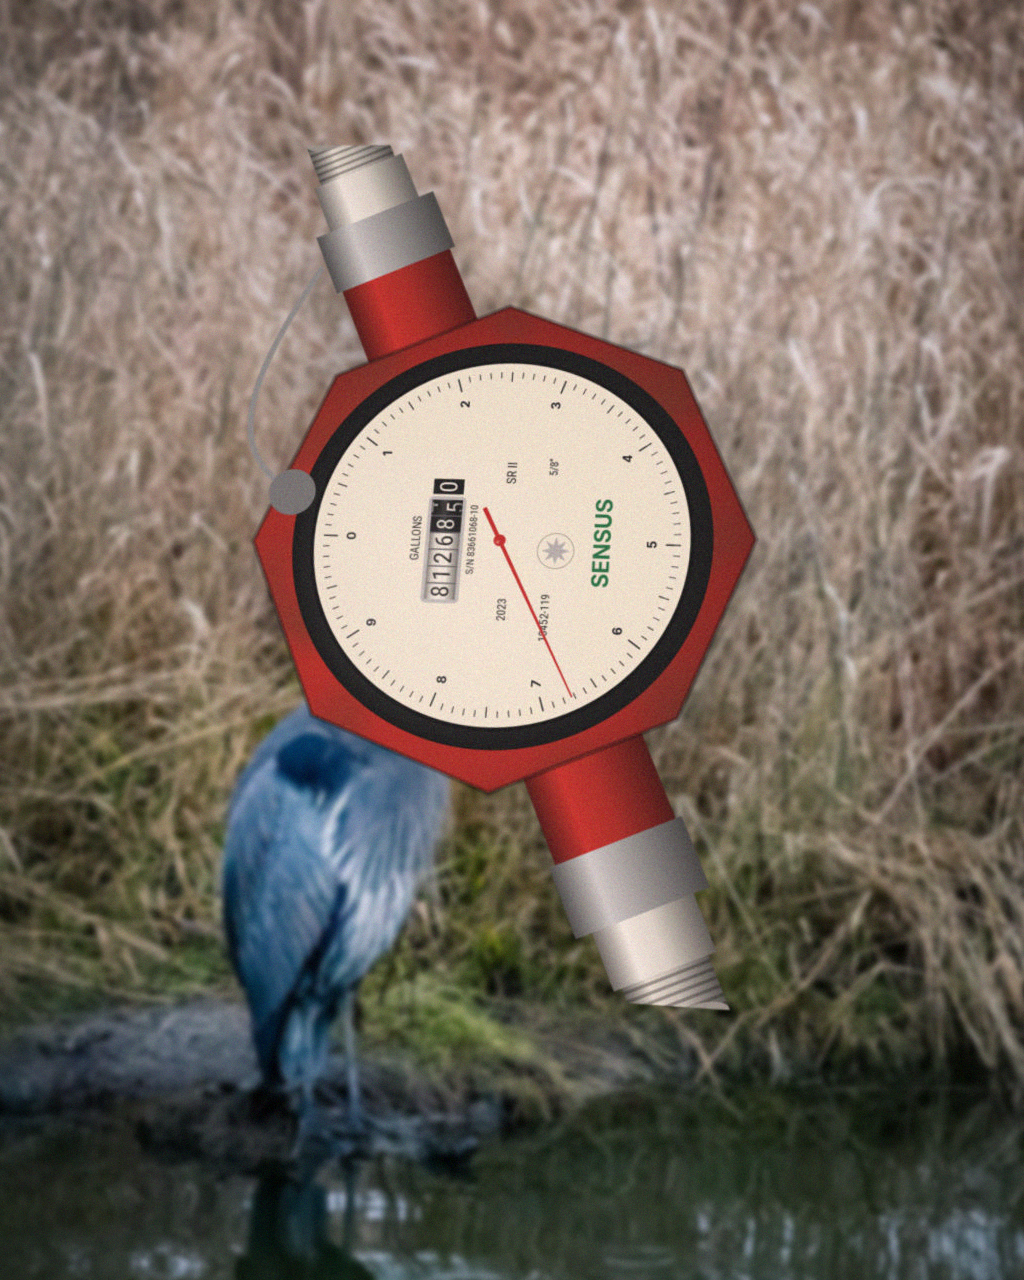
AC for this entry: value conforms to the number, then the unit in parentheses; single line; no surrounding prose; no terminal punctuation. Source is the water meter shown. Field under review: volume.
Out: 8126846.7 (gal)
